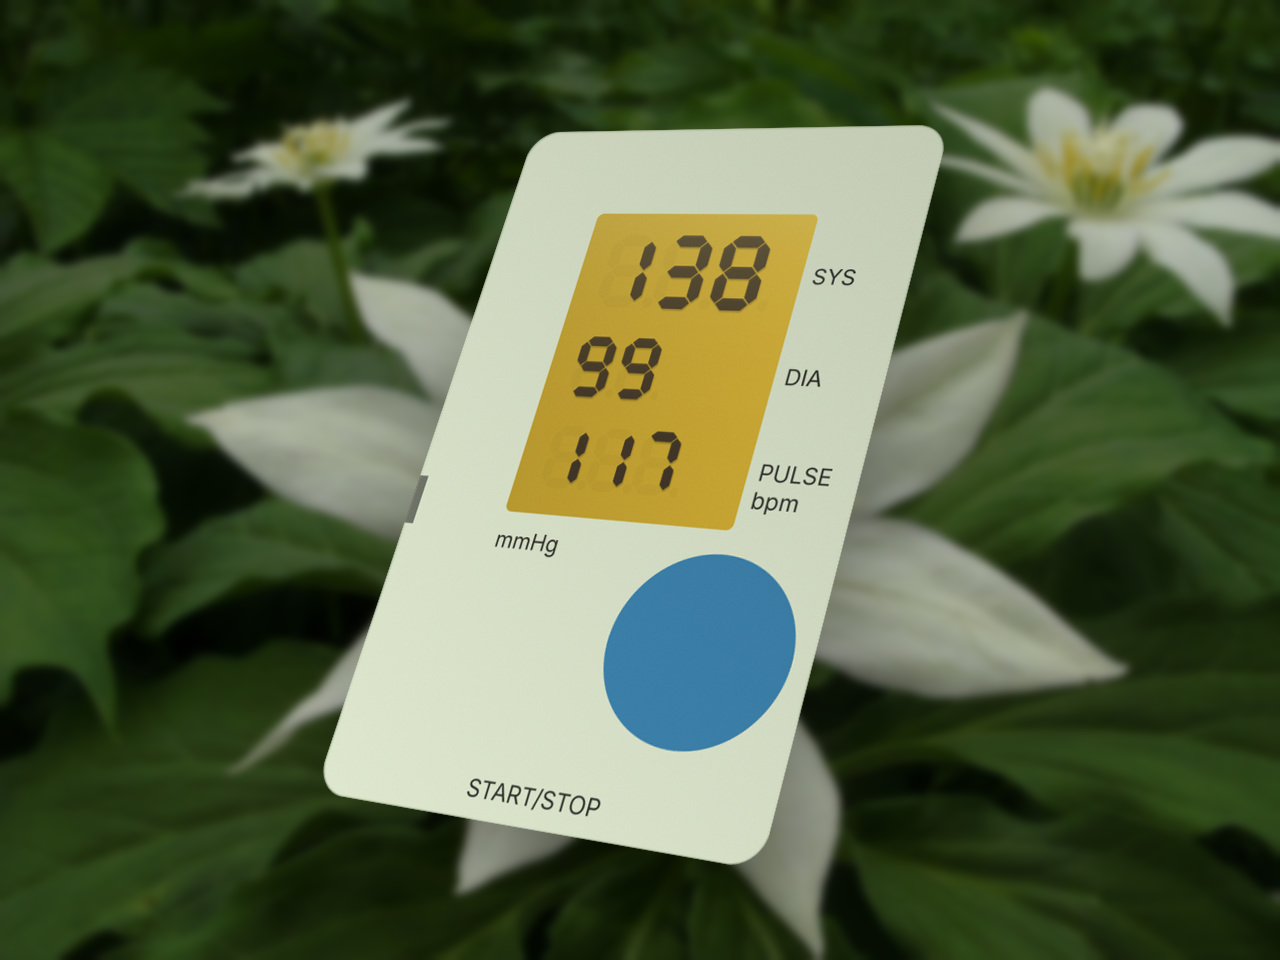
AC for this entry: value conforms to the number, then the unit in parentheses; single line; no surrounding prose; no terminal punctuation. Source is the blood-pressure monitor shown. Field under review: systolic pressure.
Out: 138 (mmHg)
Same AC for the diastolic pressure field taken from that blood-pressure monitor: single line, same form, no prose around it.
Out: 99 (mmHg)
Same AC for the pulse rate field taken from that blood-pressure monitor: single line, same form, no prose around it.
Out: 117 (bpm)
